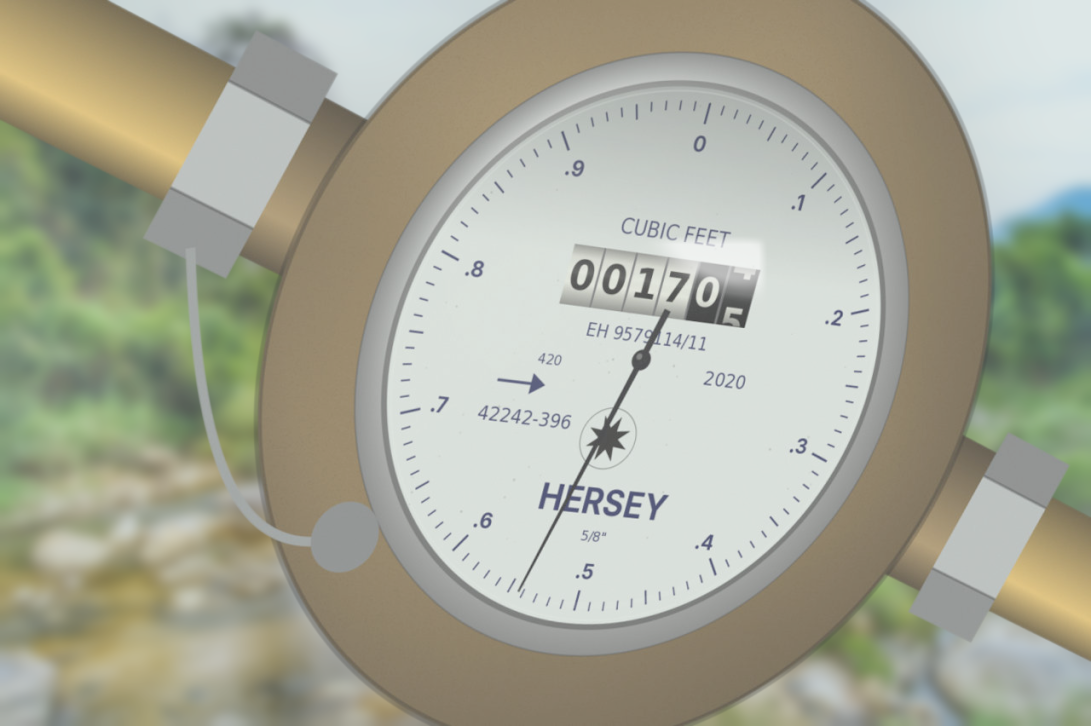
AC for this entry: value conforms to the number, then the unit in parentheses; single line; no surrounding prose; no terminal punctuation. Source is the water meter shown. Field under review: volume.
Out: 1704.54 (ft³)
